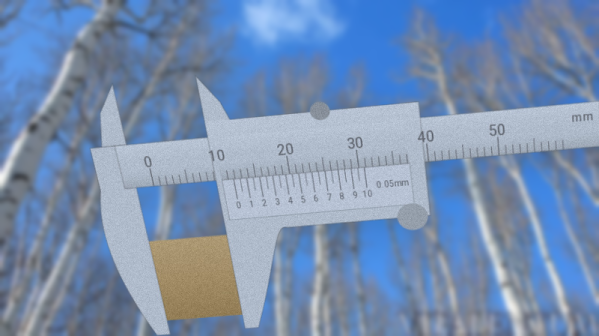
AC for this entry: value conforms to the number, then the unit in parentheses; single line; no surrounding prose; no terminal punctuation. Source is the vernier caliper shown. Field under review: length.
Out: 11.8 (mm)
